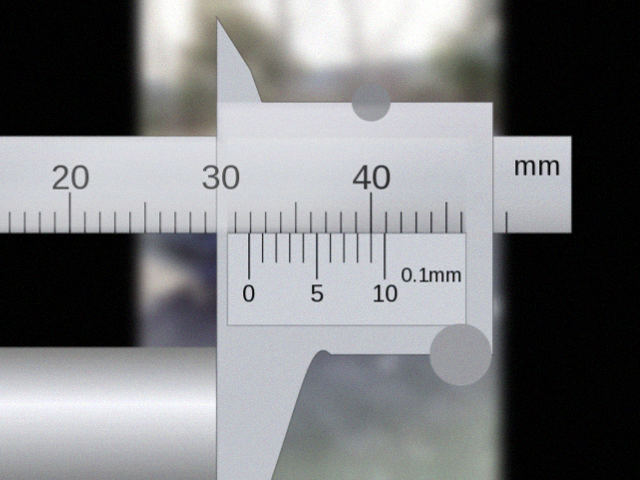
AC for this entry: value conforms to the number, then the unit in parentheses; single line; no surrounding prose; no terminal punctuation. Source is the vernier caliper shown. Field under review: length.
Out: 31.9 (mm)
